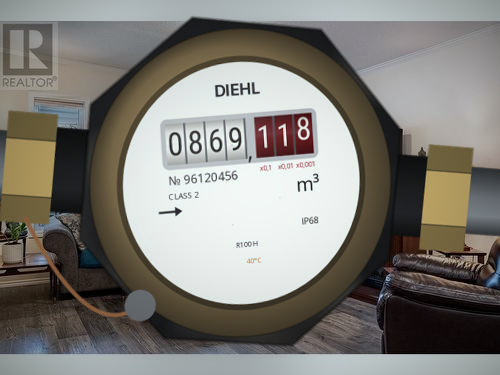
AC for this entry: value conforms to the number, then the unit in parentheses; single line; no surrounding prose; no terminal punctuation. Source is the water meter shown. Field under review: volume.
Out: 869.118 (m³)
